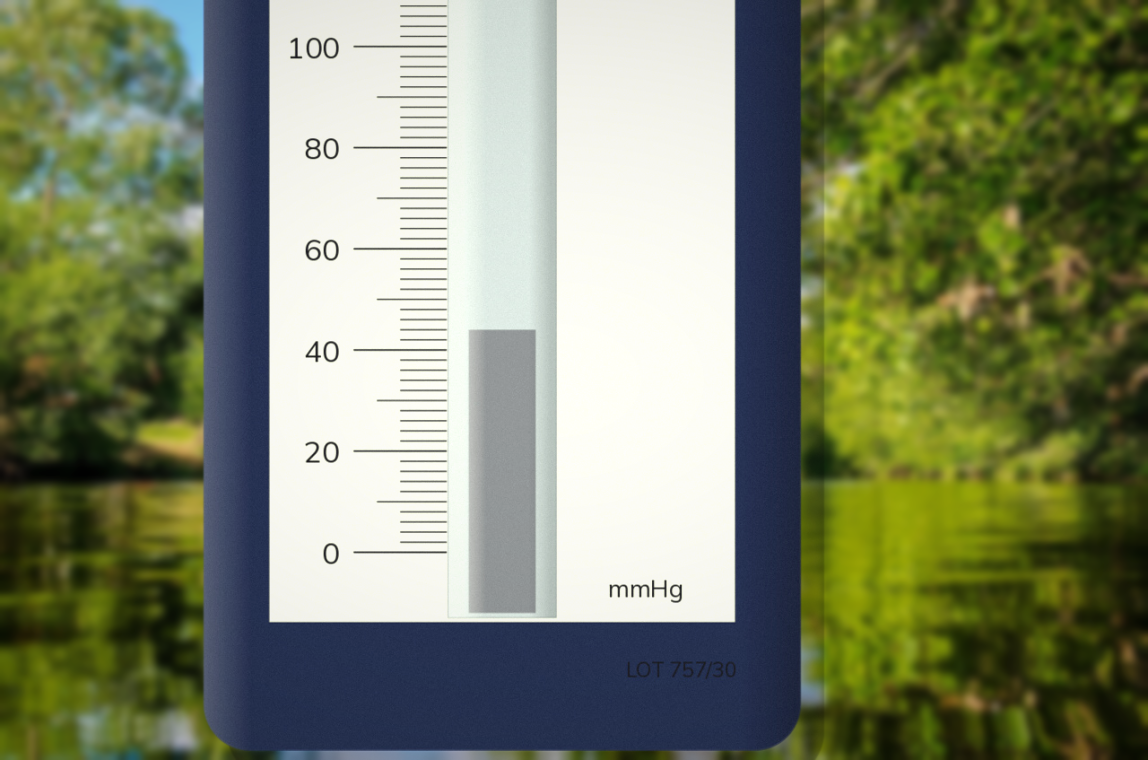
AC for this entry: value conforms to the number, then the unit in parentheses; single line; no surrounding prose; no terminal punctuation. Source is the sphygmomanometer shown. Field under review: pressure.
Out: 44 (mmHg)
